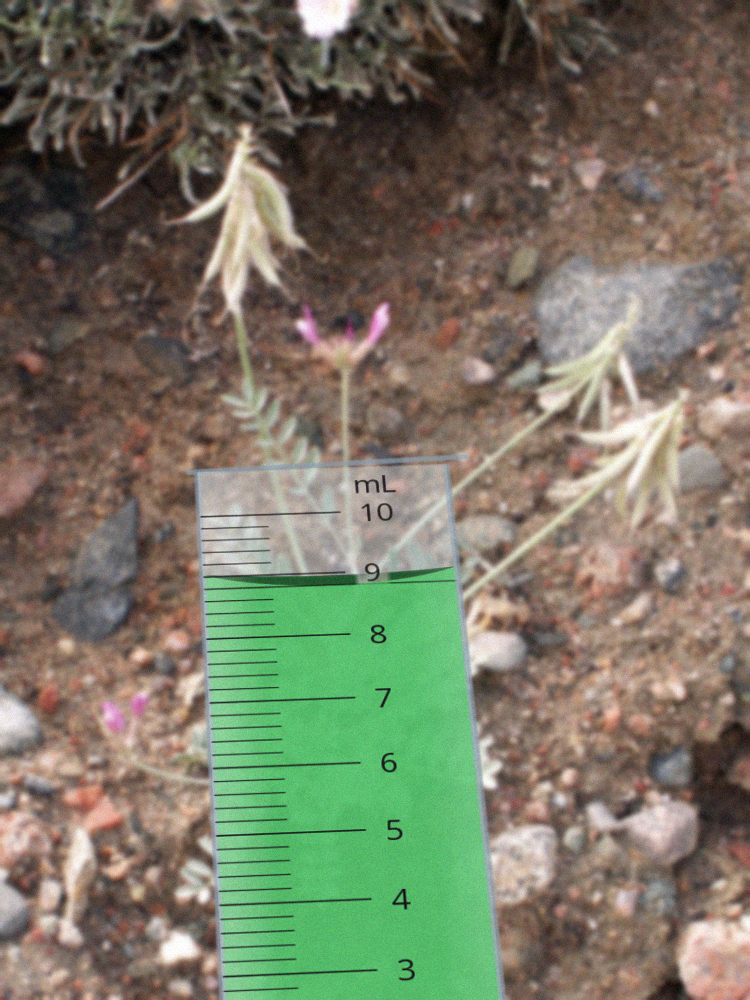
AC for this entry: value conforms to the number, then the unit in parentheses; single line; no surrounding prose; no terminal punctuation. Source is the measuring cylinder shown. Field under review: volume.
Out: 8.8 (mL)
